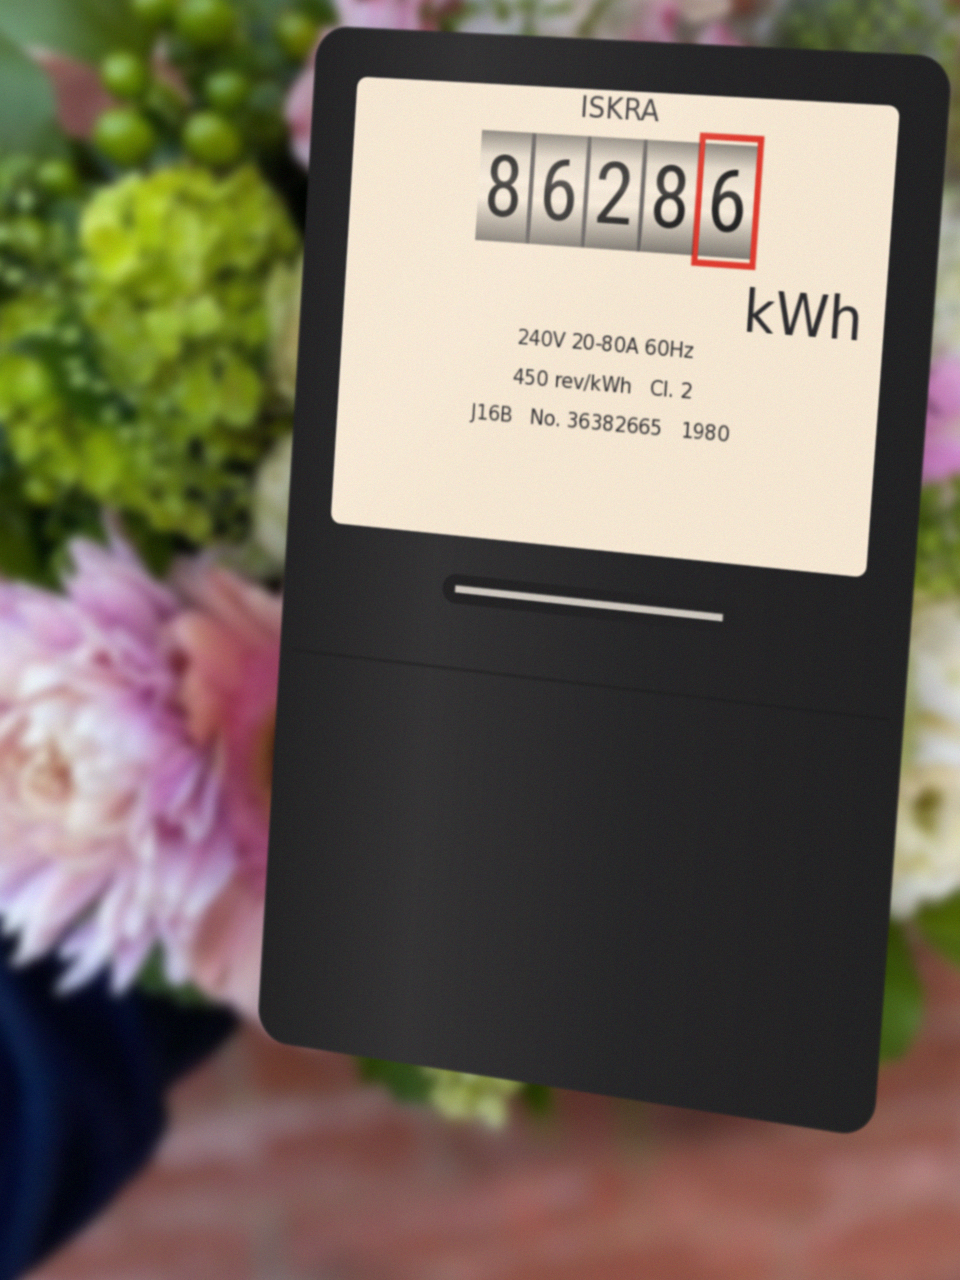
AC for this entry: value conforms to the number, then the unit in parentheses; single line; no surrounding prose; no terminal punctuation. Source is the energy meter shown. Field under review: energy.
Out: 8628.6 (kWh)
